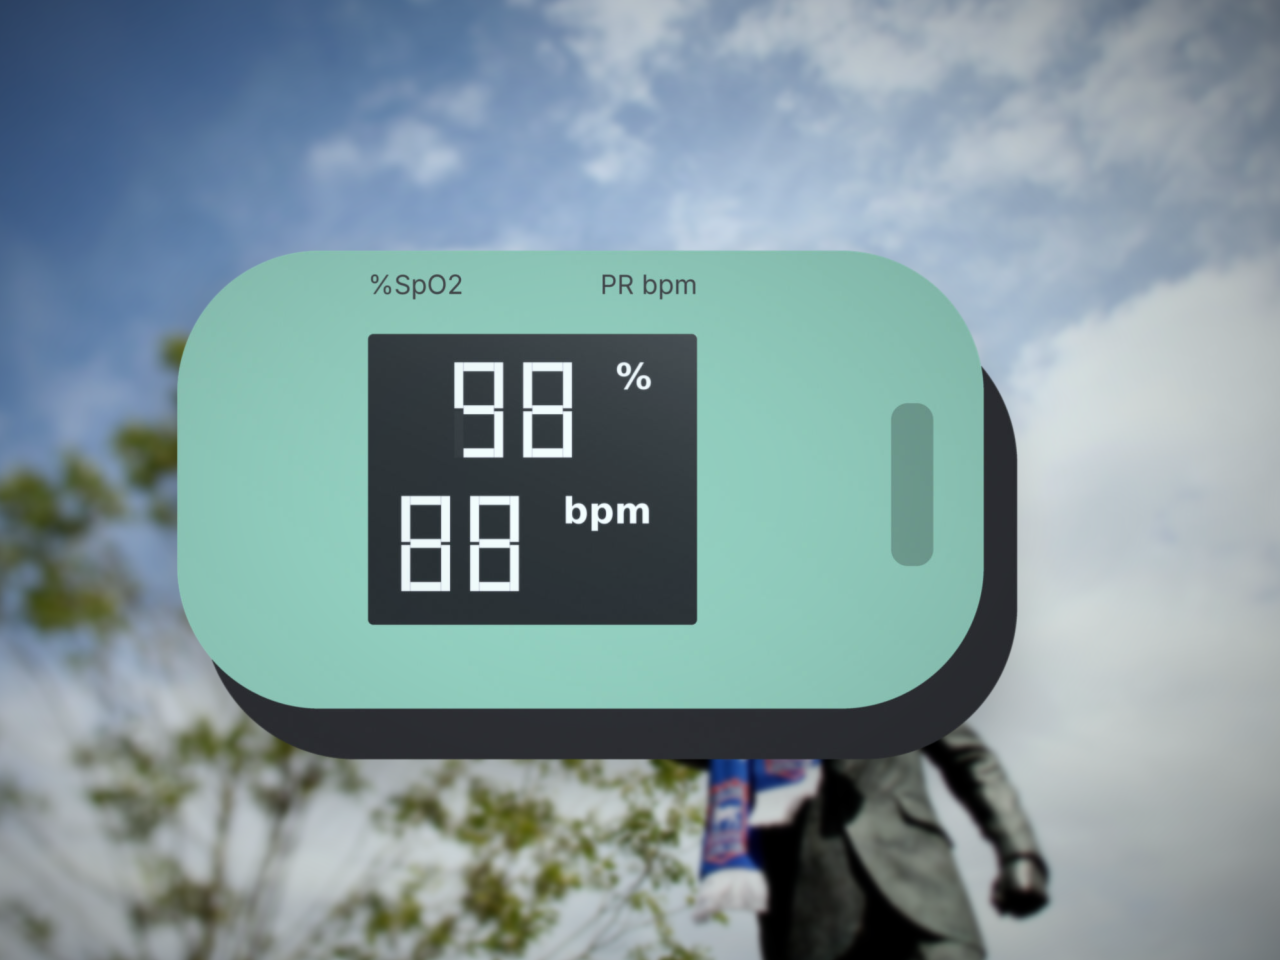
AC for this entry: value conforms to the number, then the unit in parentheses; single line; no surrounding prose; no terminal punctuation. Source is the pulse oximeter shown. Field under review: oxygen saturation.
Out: 98 (%)
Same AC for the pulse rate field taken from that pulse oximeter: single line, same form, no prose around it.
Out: 88 (bpm)
